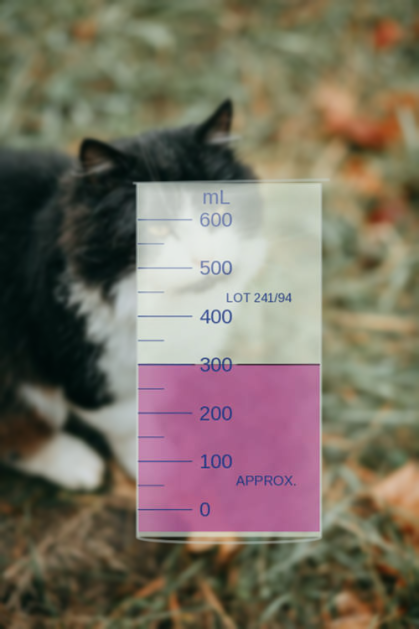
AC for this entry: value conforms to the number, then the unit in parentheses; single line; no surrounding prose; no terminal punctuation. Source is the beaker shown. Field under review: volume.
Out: 300 (mL)
